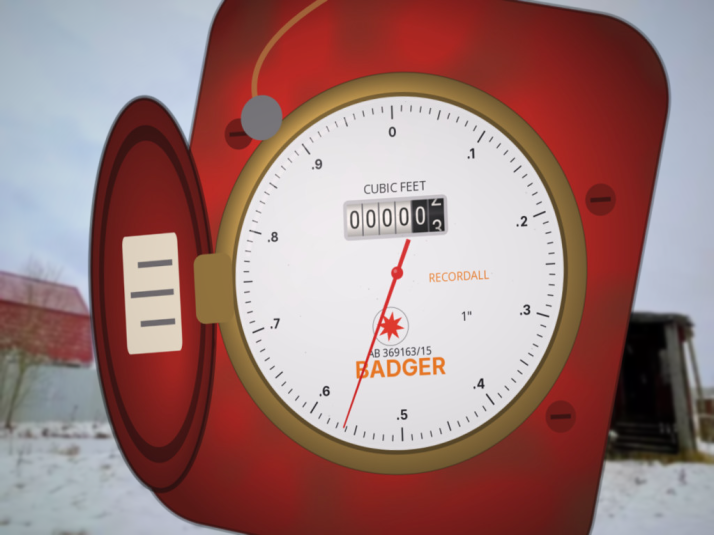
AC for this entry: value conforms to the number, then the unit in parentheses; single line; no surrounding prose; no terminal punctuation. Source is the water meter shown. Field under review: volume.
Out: 2.56 (ft³)
